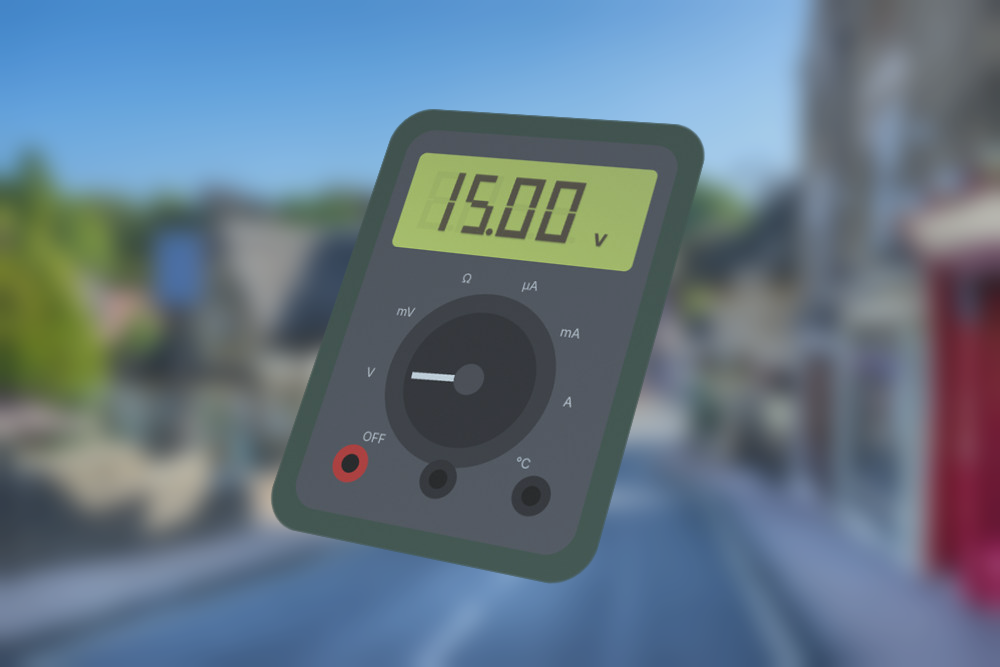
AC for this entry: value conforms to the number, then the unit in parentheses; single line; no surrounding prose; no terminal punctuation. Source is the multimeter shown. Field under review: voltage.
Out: 15.00 (V)
